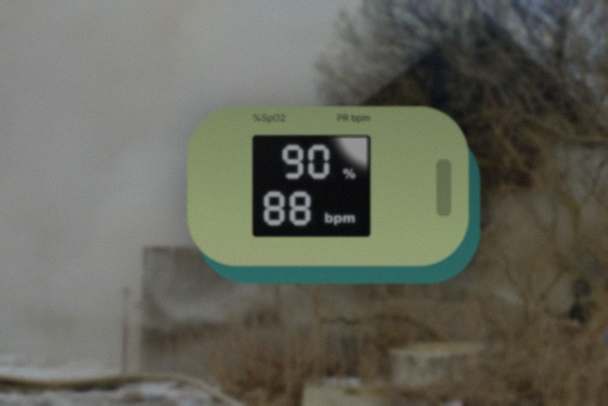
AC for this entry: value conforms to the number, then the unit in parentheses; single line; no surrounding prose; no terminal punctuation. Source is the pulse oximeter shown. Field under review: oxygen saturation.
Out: 90 (%)
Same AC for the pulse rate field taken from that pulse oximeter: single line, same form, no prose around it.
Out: 88 (bpm)
